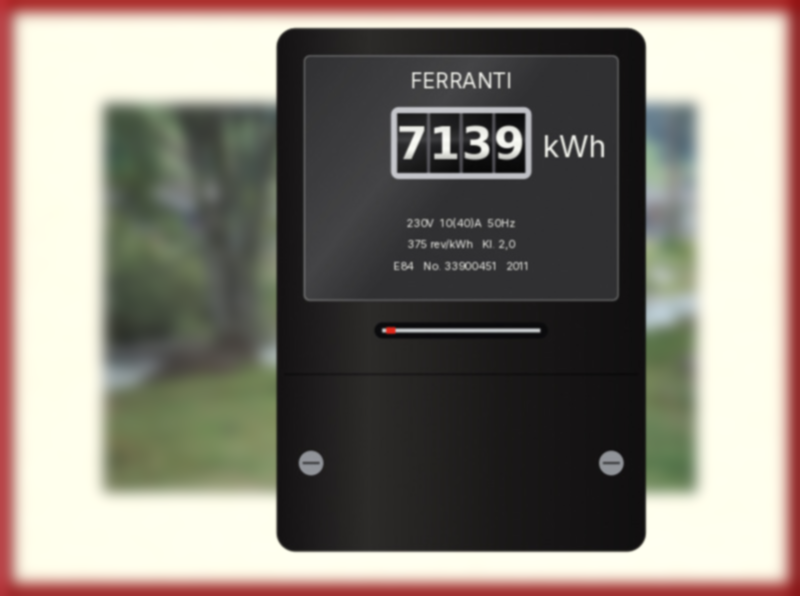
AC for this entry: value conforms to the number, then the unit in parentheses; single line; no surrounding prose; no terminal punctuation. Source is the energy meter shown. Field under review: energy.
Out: 7139 (kWh)
